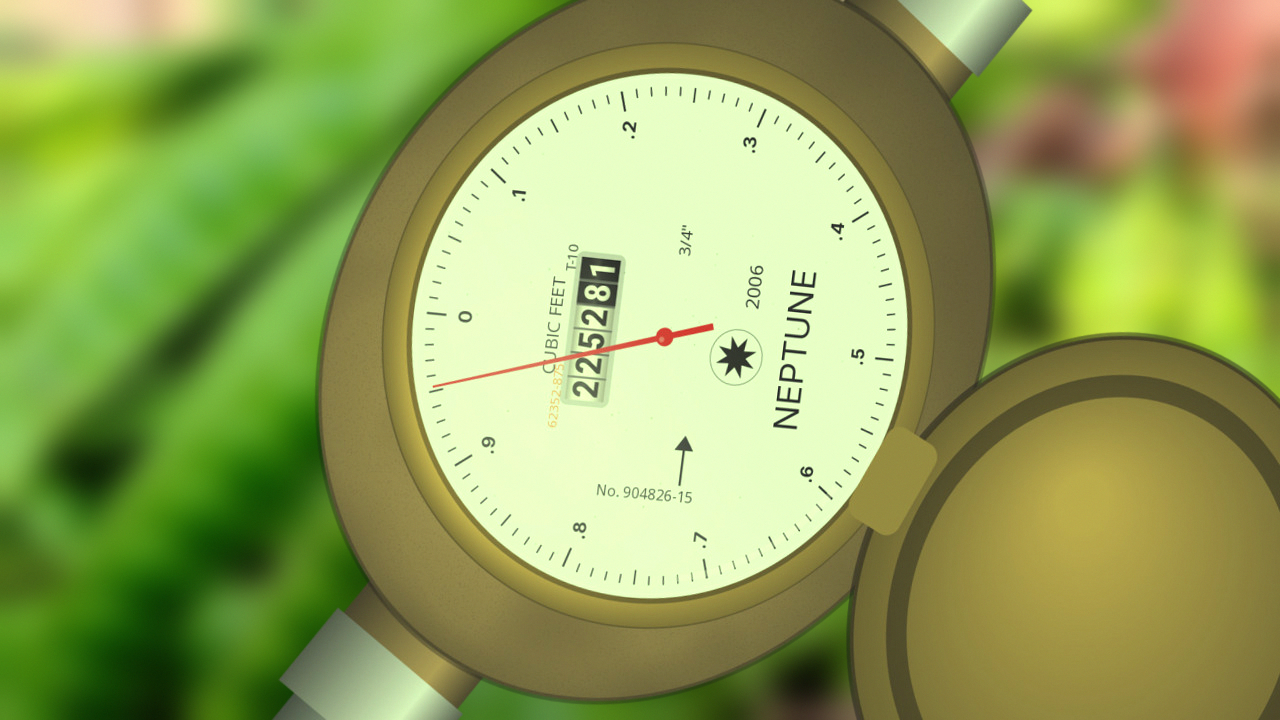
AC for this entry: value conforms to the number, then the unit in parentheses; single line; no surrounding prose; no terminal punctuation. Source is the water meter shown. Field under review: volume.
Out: 225280.95 (ft³)
